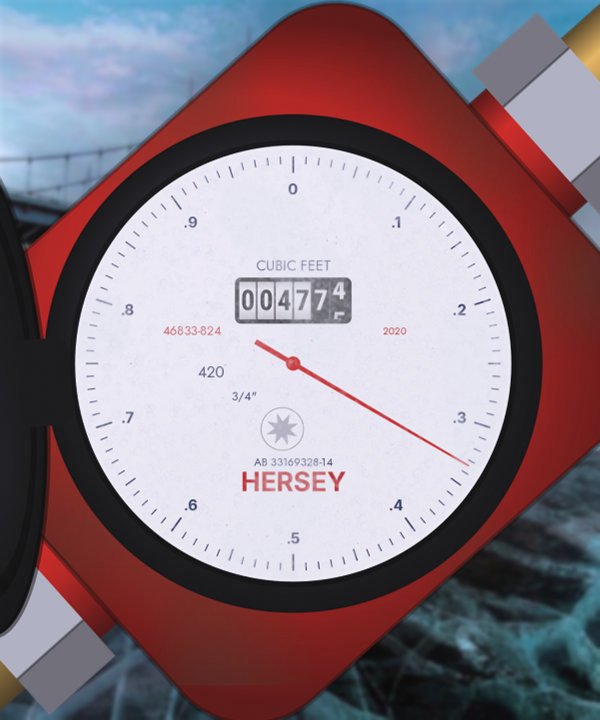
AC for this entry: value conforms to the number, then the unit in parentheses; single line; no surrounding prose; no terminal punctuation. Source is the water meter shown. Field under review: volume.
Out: 4774.33 (ft³)
